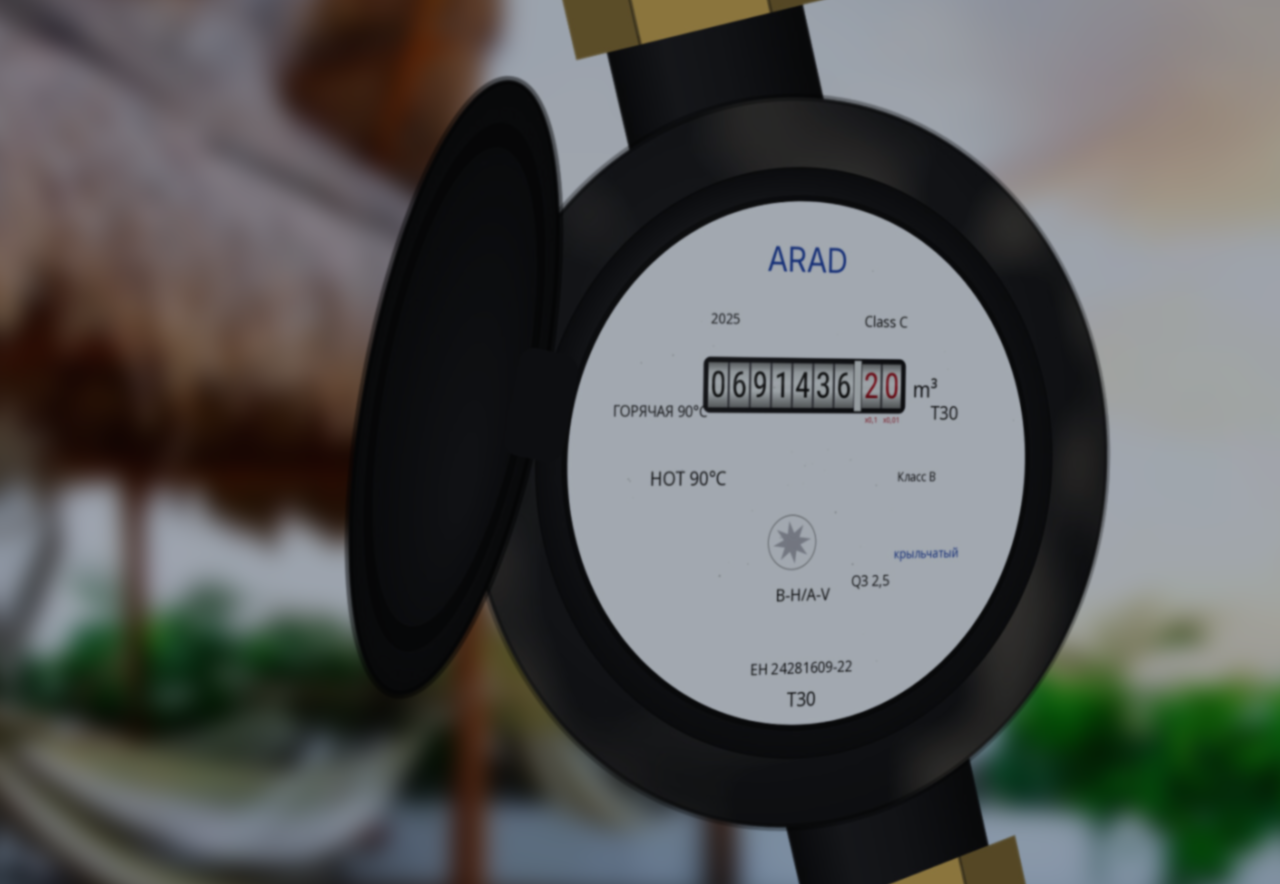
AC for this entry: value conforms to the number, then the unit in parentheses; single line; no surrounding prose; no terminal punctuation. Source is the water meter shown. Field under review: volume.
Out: 691436.20 (m³)
